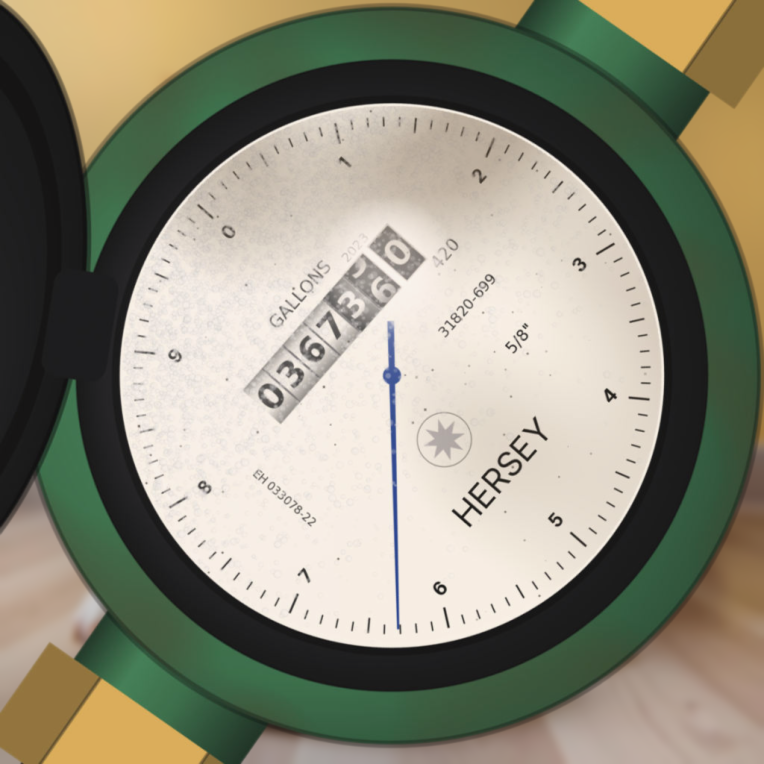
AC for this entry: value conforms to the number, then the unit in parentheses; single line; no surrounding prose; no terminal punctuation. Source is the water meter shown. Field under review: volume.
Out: 367356.3 (gal)
